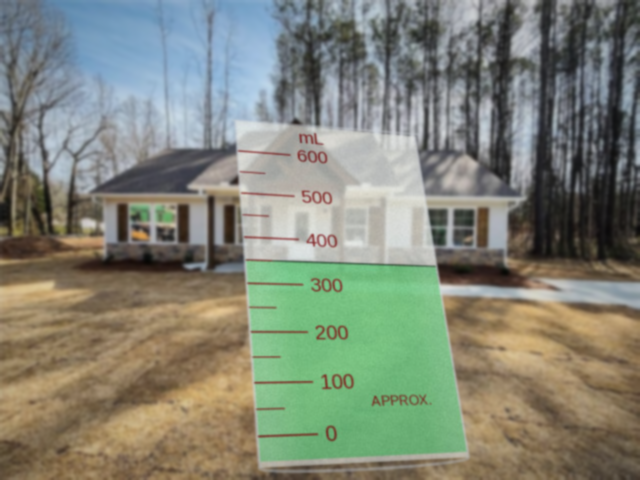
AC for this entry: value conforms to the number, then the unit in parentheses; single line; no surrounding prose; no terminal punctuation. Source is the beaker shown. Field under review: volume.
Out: 350 (mL)
